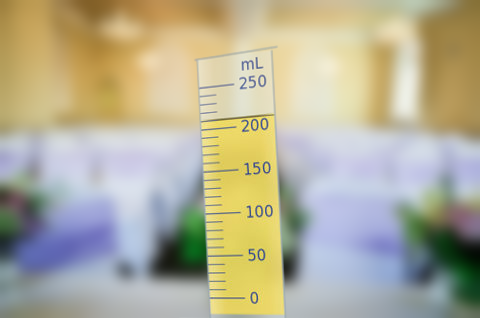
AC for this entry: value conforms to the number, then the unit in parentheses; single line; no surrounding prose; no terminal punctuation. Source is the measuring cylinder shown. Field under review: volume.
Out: 210 (mL)
